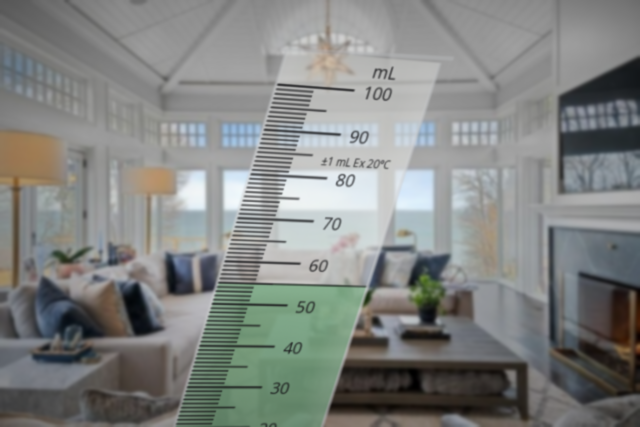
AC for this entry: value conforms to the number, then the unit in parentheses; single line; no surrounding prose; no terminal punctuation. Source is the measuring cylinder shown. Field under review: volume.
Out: 55 (mL)
